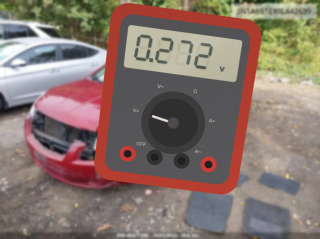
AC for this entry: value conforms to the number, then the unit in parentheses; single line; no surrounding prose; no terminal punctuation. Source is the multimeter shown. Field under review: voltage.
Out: 0.272 (V)
